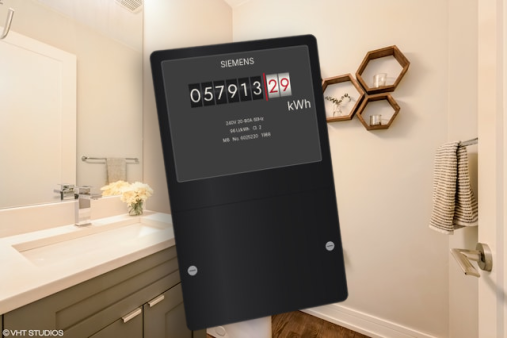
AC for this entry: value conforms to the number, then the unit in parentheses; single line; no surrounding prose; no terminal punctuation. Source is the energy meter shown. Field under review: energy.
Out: 57913.29 (kWh)
